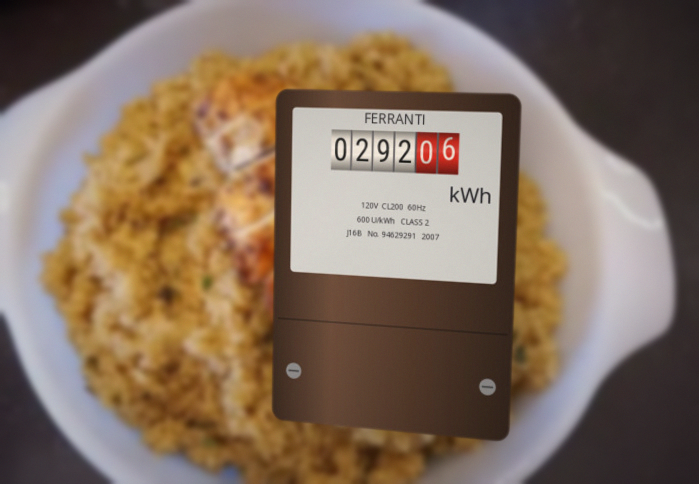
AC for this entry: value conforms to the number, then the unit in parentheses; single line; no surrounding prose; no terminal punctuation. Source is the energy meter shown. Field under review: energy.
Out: 292.06 (kWh)
